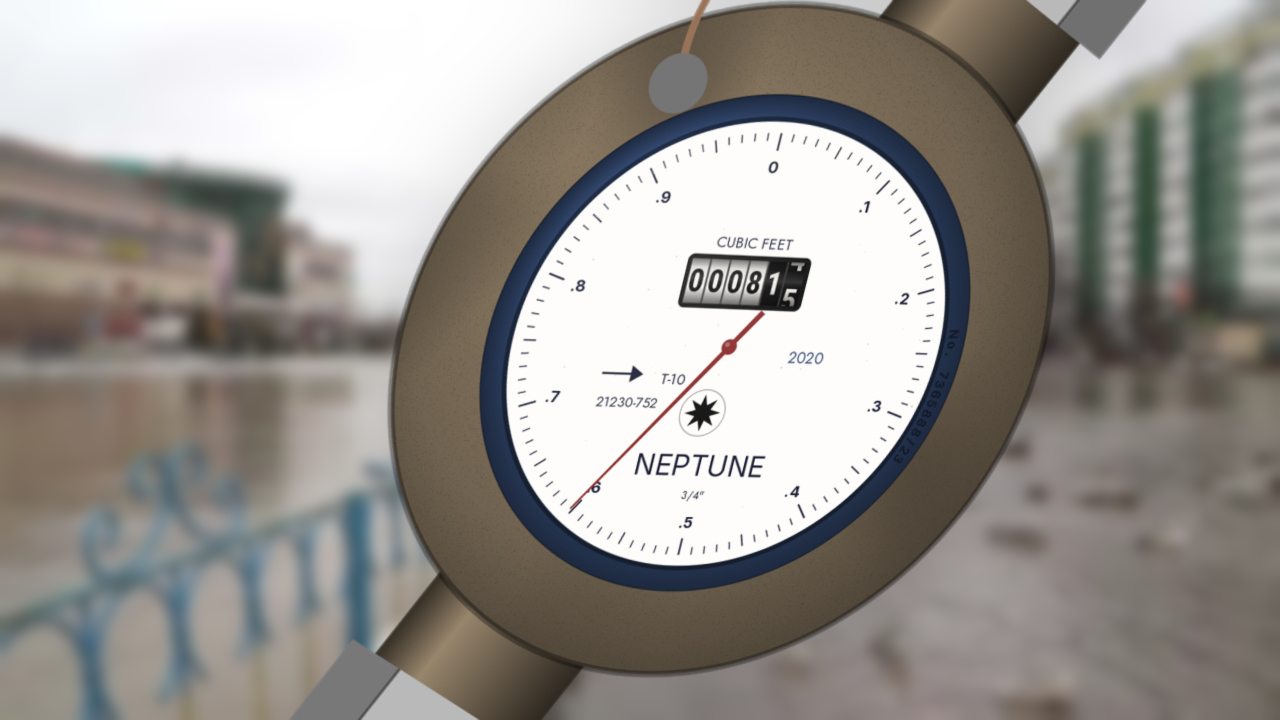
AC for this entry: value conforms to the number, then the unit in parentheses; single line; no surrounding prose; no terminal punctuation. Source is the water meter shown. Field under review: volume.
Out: 814.60 (ft³)
